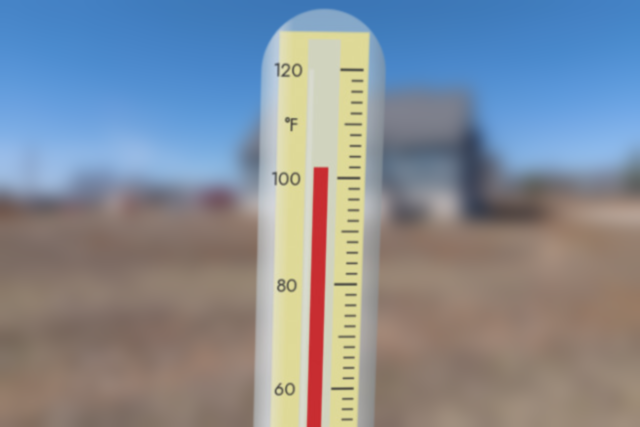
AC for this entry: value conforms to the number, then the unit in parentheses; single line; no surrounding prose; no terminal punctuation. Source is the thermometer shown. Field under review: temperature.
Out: 102 (°F)
